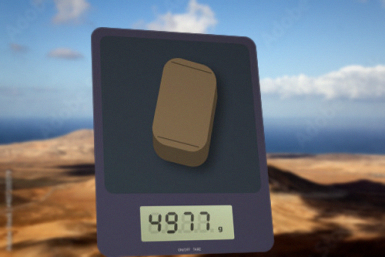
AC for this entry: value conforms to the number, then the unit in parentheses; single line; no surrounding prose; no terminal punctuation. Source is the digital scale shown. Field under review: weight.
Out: 4977 (g)
